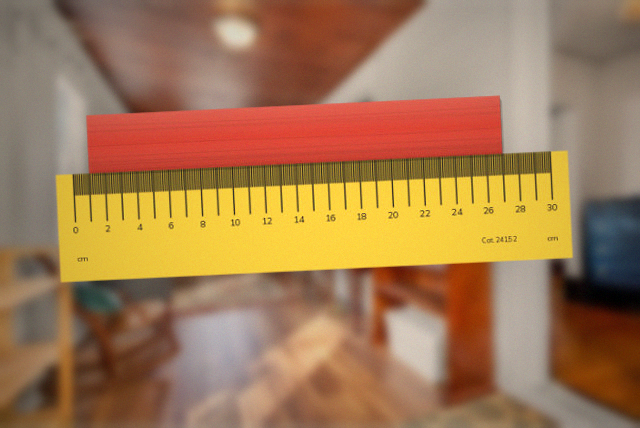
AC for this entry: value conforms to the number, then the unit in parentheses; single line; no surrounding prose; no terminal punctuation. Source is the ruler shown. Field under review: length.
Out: 26 (cm)
